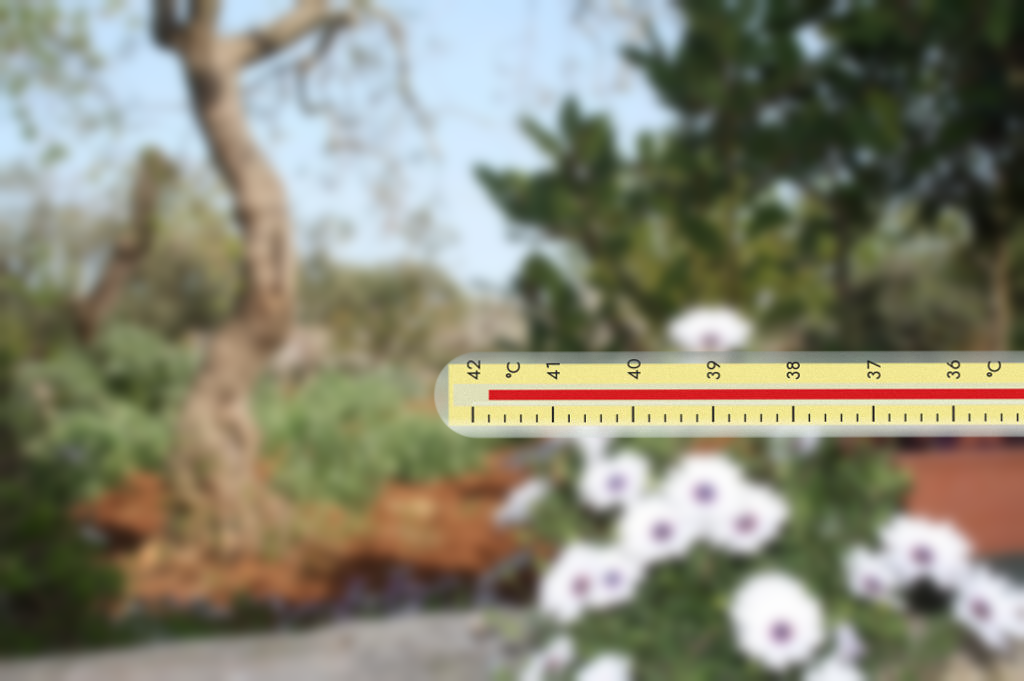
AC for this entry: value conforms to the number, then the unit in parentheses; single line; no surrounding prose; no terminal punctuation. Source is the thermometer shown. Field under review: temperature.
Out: 41.8 (°C)
